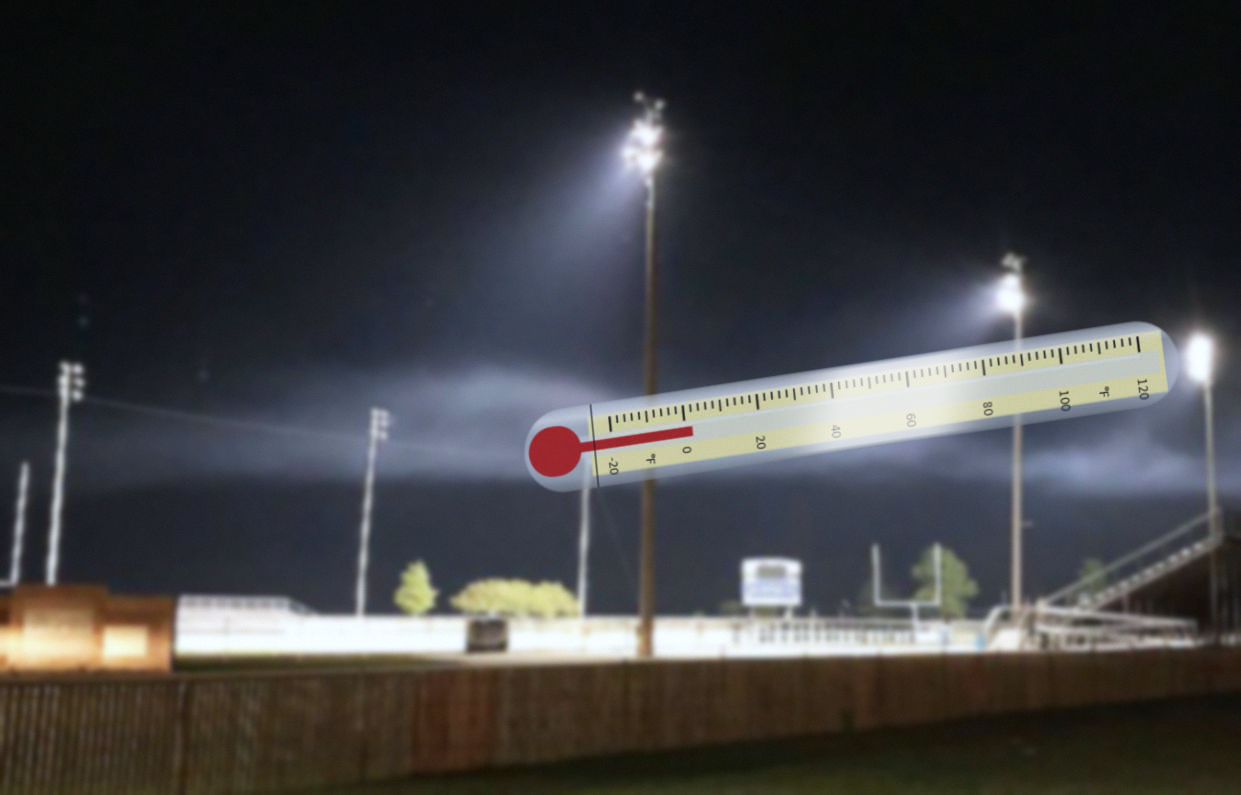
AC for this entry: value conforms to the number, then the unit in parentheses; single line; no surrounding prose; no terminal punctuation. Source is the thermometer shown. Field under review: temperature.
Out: 2 (°F)
